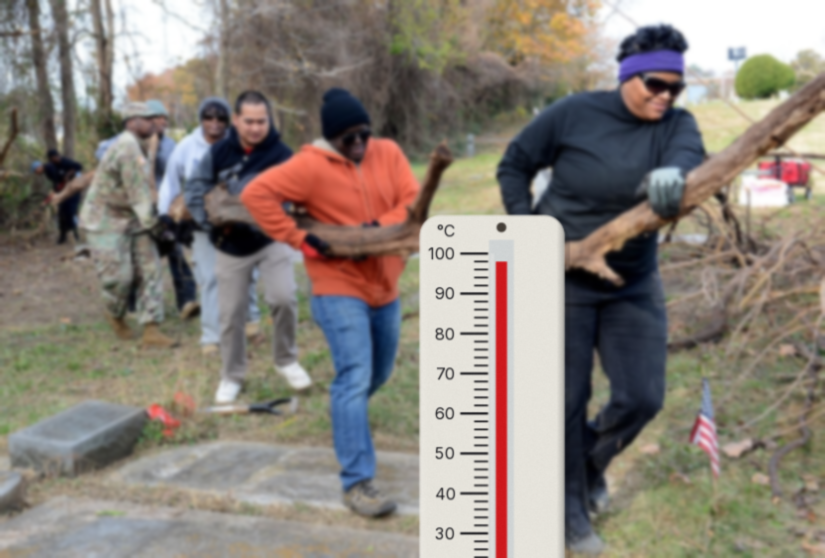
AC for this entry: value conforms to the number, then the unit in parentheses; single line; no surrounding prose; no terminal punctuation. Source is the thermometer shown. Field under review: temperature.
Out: 98 (°C)
